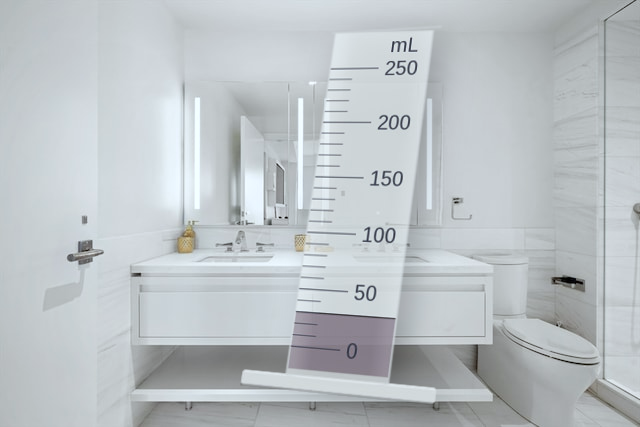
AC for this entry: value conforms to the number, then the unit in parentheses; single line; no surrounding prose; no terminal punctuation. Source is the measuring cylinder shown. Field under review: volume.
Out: 30 (mL)
